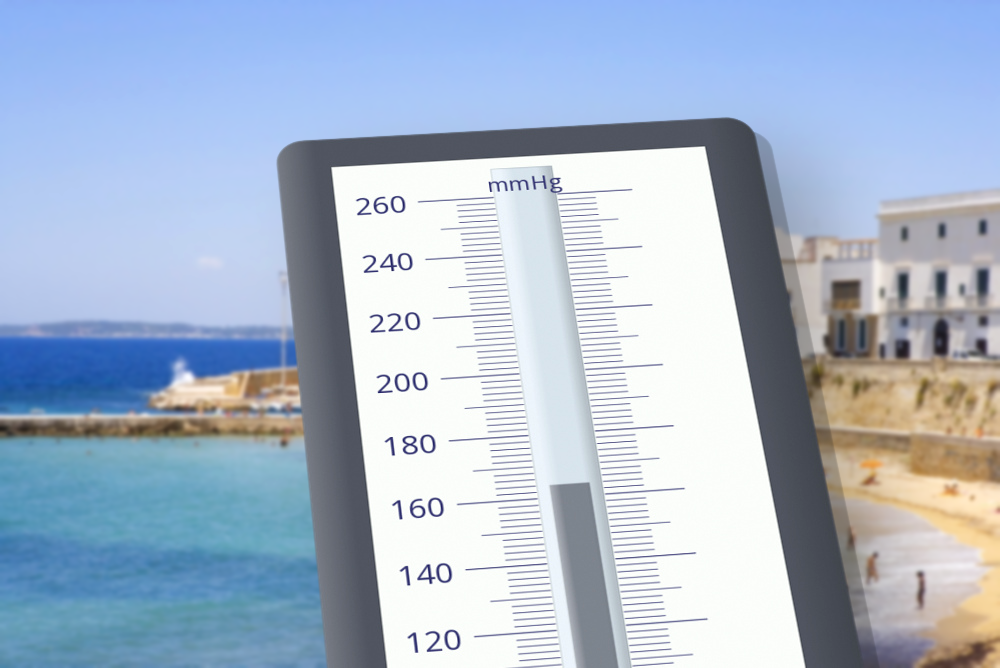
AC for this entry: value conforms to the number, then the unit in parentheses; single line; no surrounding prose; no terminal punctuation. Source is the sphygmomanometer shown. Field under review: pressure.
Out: 164 (mmHg)
